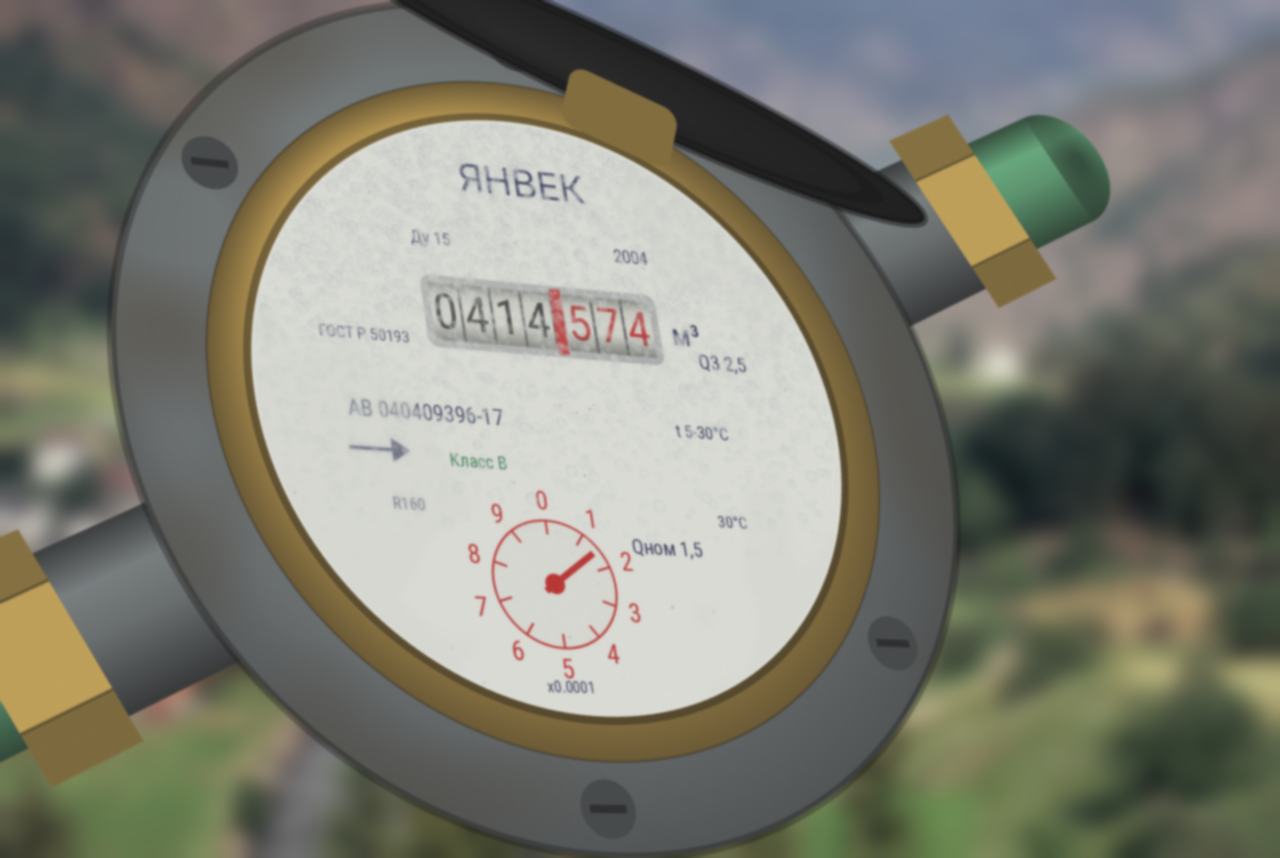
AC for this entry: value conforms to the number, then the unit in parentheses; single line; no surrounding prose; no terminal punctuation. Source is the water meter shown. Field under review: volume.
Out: 414.5741 (m³)
